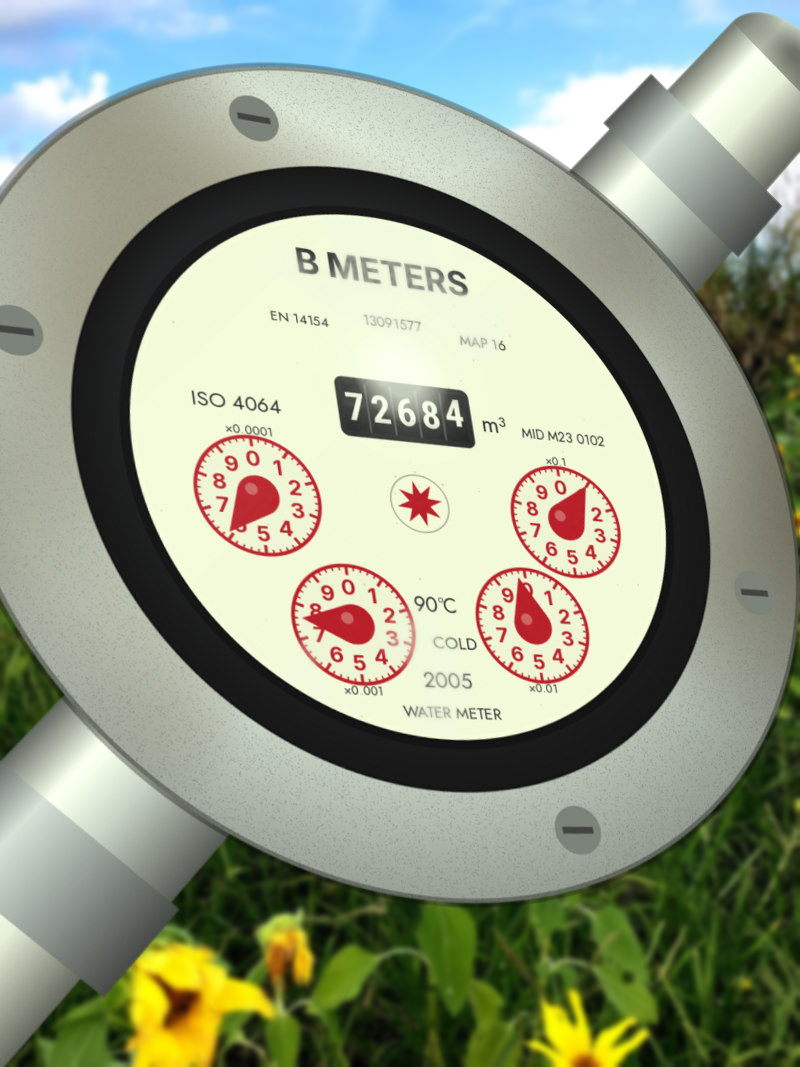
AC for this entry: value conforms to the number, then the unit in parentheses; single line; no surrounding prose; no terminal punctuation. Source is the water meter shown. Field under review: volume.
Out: 72684.0976 (m³)
